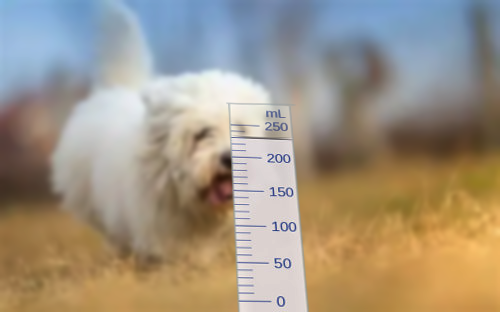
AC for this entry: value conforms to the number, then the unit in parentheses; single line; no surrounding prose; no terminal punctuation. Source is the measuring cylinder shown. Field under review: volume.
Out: 230 (mL)
